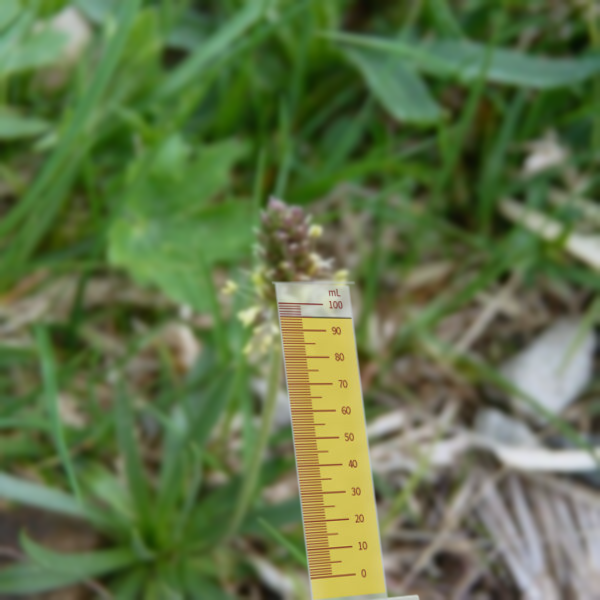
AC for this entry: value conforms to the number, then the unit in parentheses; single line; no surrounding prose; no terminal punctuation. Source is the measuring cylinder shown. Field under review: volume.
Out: 95 (mL)
